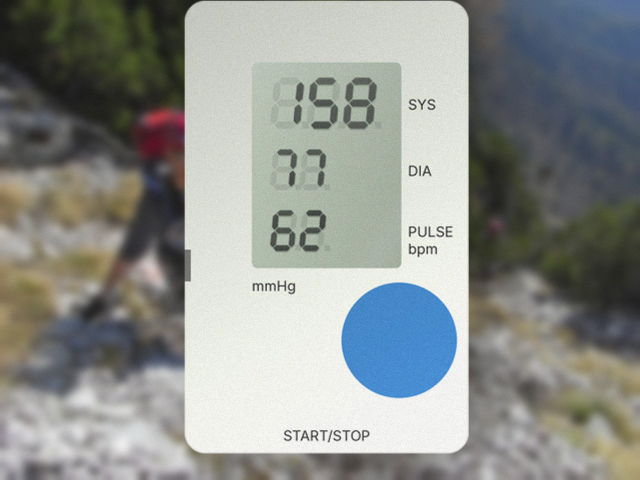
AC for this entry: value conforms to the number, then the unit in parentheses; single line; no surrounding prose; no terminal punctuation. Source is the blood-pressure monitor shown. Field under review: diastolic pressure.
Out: 77 (mmHg)
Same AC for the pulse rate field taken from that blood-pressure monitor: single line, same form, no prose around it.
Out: 62 (bpm)
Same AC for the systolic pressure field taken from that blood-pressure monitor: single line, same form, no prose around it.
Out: 158 (mmHg)
